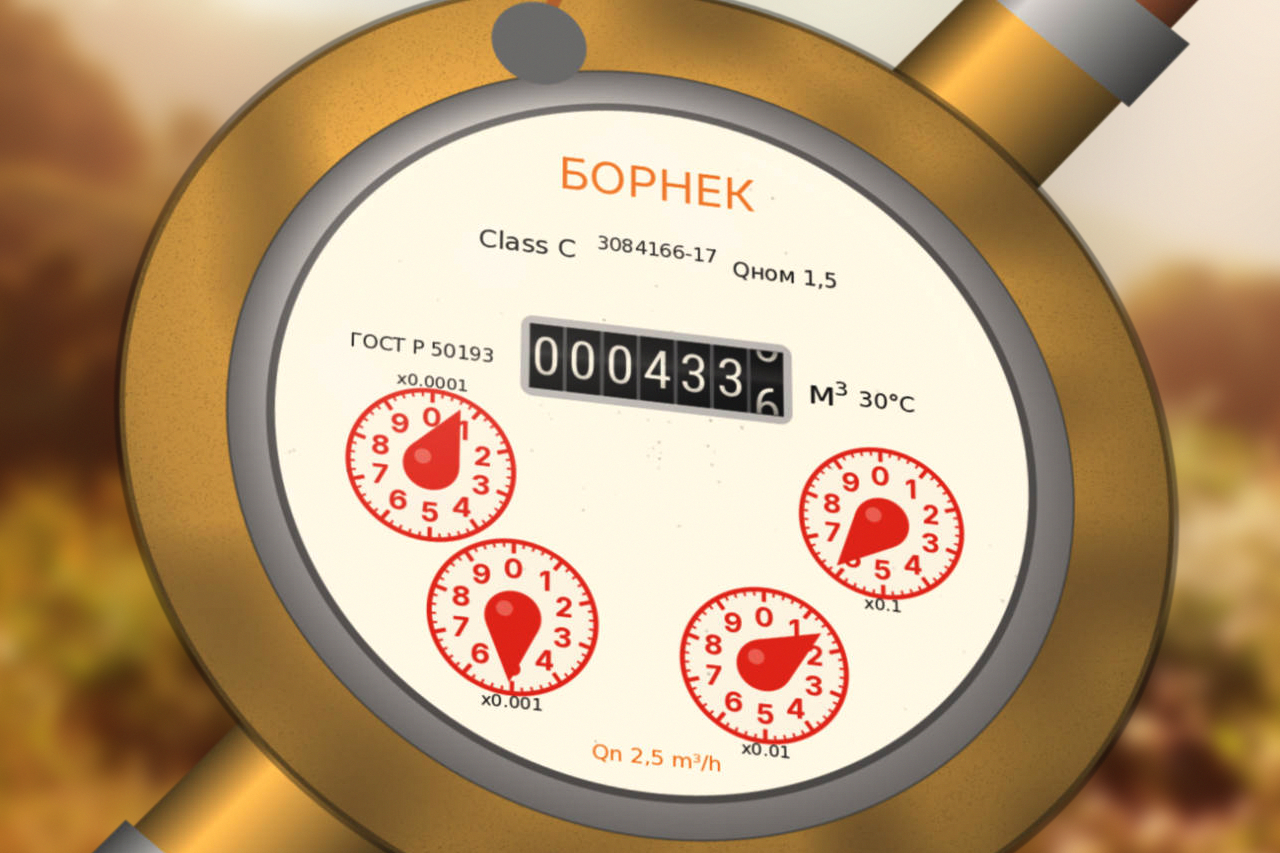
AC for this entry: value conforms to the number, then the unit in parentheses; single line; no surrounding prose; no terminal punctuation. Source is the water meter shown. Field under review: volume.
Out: 4335.6150 (m³)
